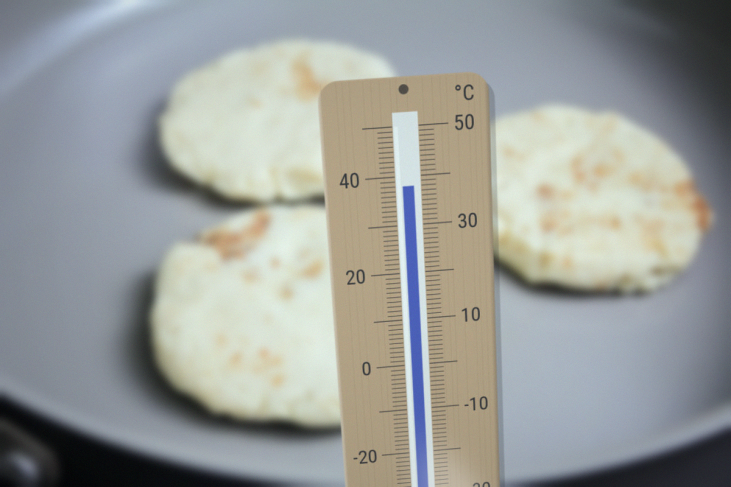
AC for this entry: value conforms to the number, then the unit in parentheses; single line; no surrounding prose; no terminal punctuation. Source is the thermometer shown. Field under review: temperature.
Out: 38 (°C)
